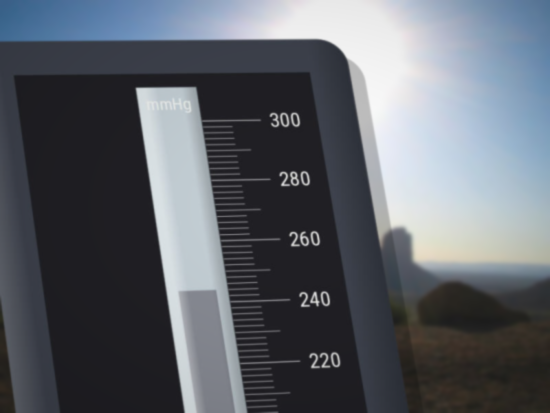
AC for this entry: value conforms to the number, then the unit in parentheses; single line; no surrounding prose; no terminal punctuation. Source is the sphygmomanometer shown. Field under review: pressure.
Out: 244 (mmHg)
